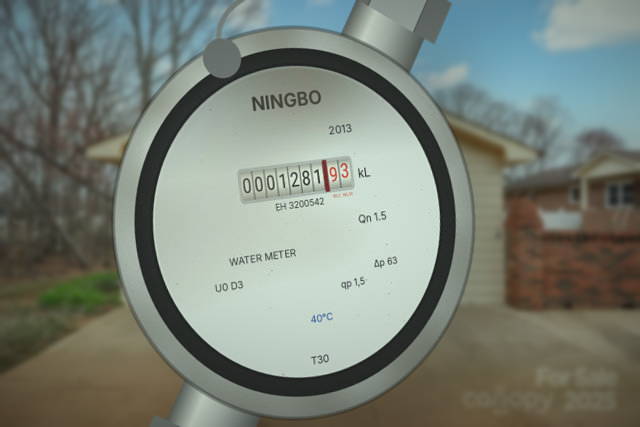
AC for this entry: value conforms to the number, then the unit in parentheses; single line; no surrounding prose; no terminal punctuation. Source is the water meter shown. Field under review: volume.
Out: 1281.93 (kL)
